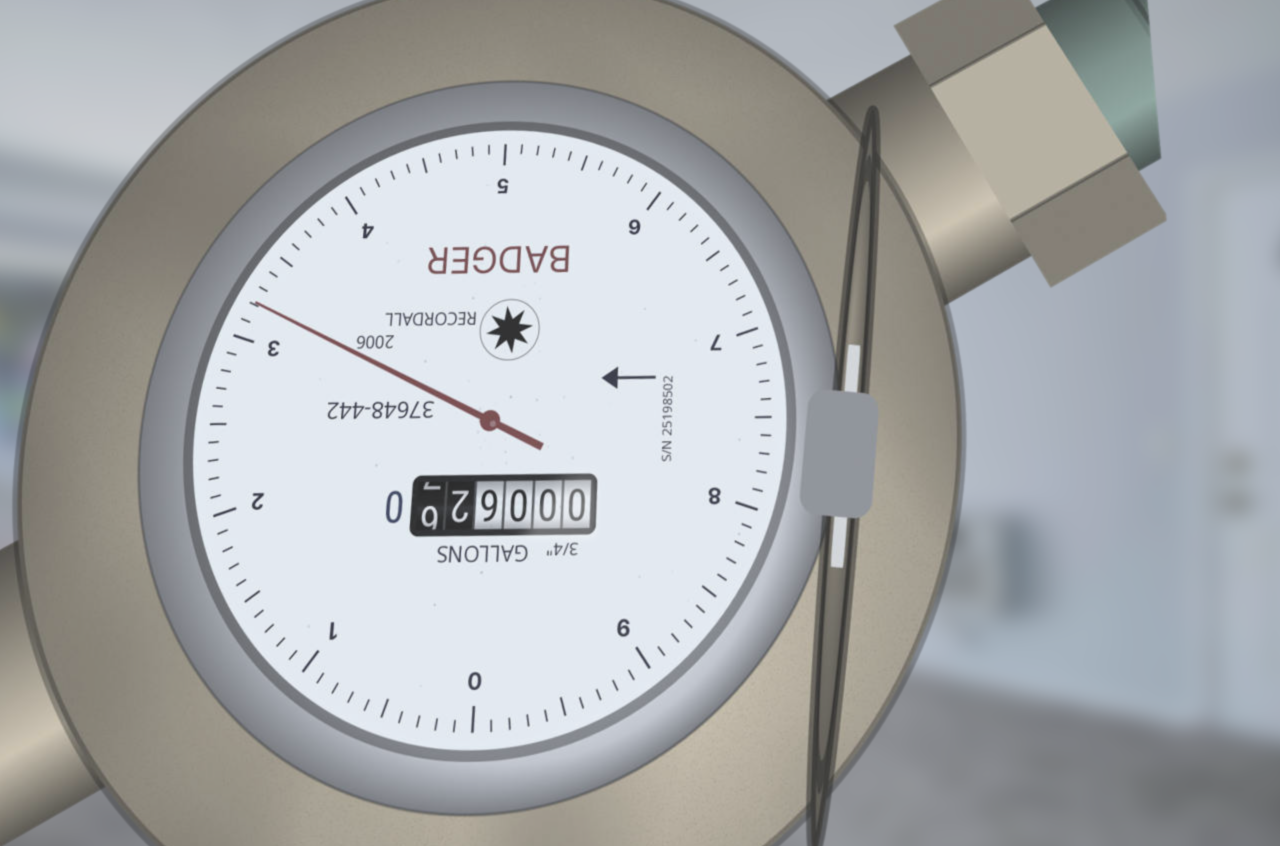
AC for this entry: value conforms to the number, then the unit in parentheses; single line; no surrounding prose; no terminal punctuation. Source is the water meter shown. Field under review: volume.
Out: 6263.2 (gal)
